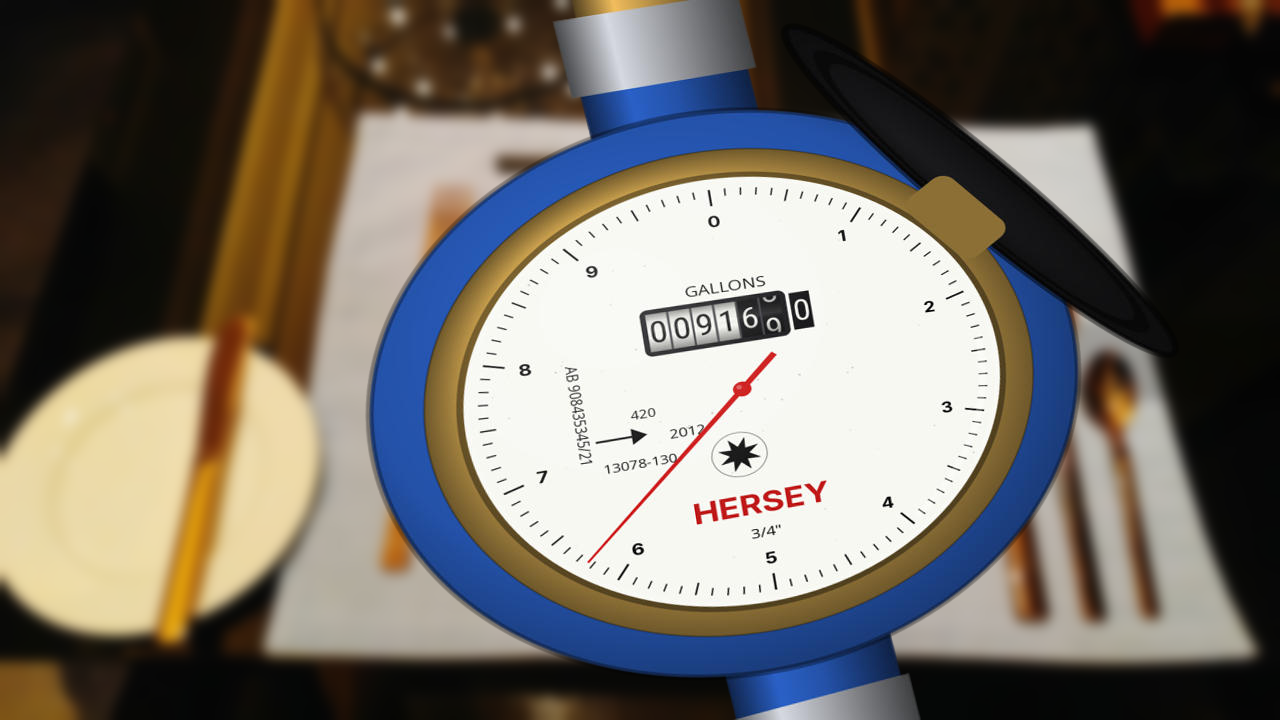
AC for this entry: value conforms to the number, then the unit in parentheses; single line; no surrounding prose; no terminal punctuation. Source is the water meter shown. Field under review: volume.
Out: 91686.2 (gal)
